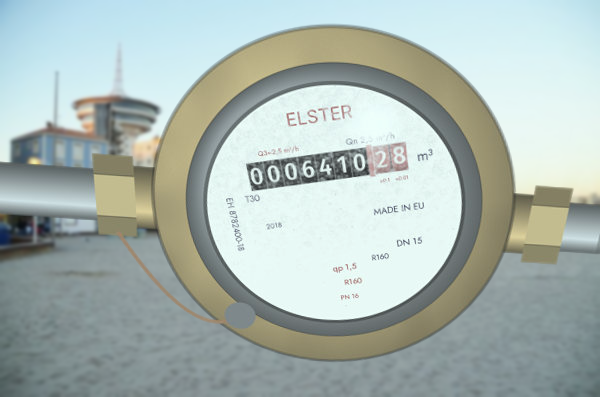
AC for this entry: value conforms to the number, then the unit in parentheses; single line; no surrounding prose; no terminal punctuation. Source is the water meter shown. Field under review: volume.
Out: 6410.28 (m³)
